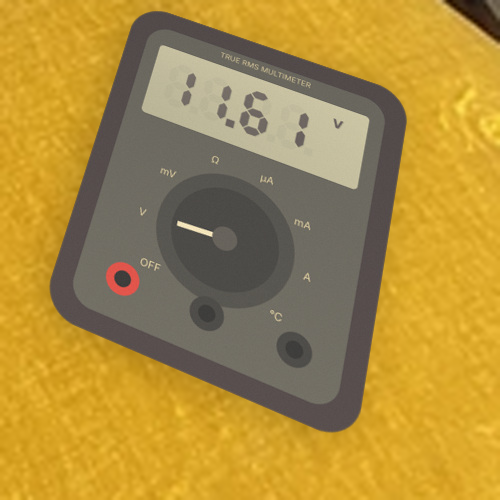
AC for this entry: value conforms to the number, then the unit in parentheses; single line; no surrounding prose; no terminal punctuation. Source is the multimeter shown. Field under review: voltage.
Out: 11.61 (V)
